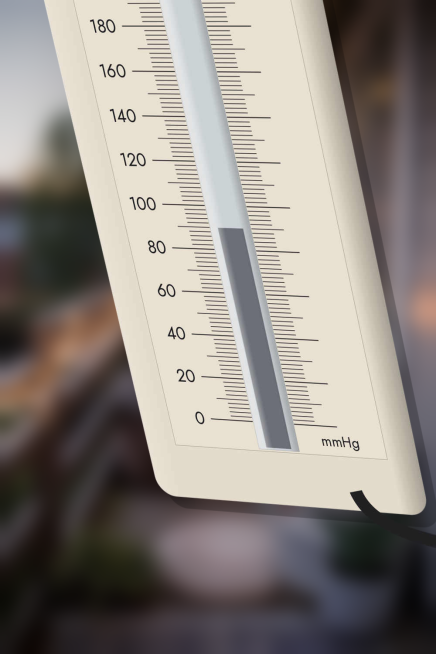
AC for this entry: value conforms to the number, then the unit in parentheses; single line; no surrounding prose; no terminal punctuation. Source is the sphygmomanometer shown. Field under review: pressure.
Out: 90 (mmHg)
